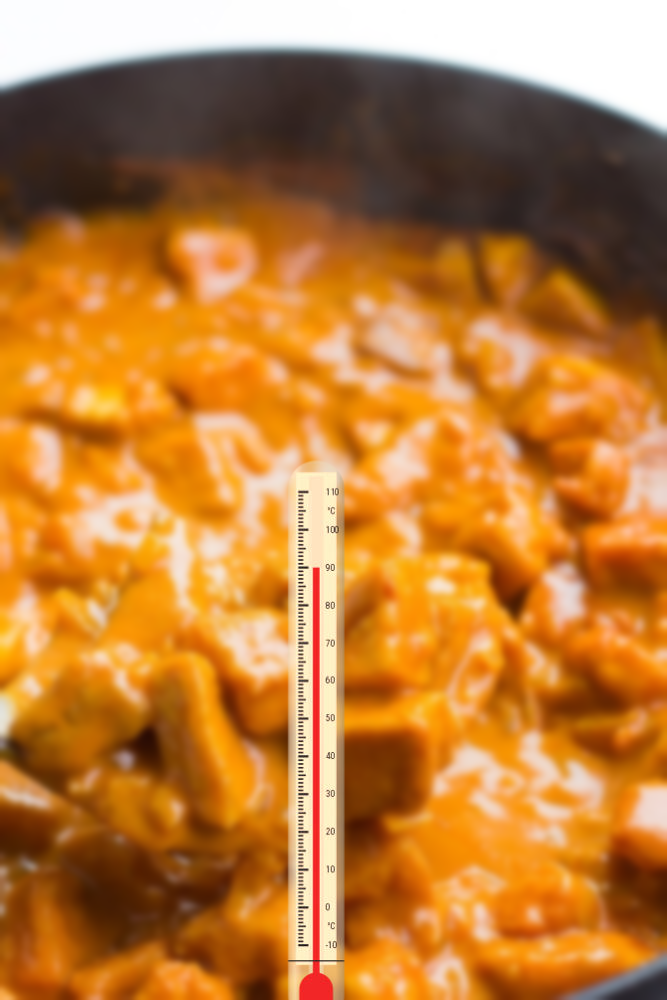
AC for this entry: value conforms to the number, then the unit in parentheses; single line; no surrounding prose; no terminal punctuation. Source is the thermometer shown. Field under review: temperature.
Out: 90 (°C)
